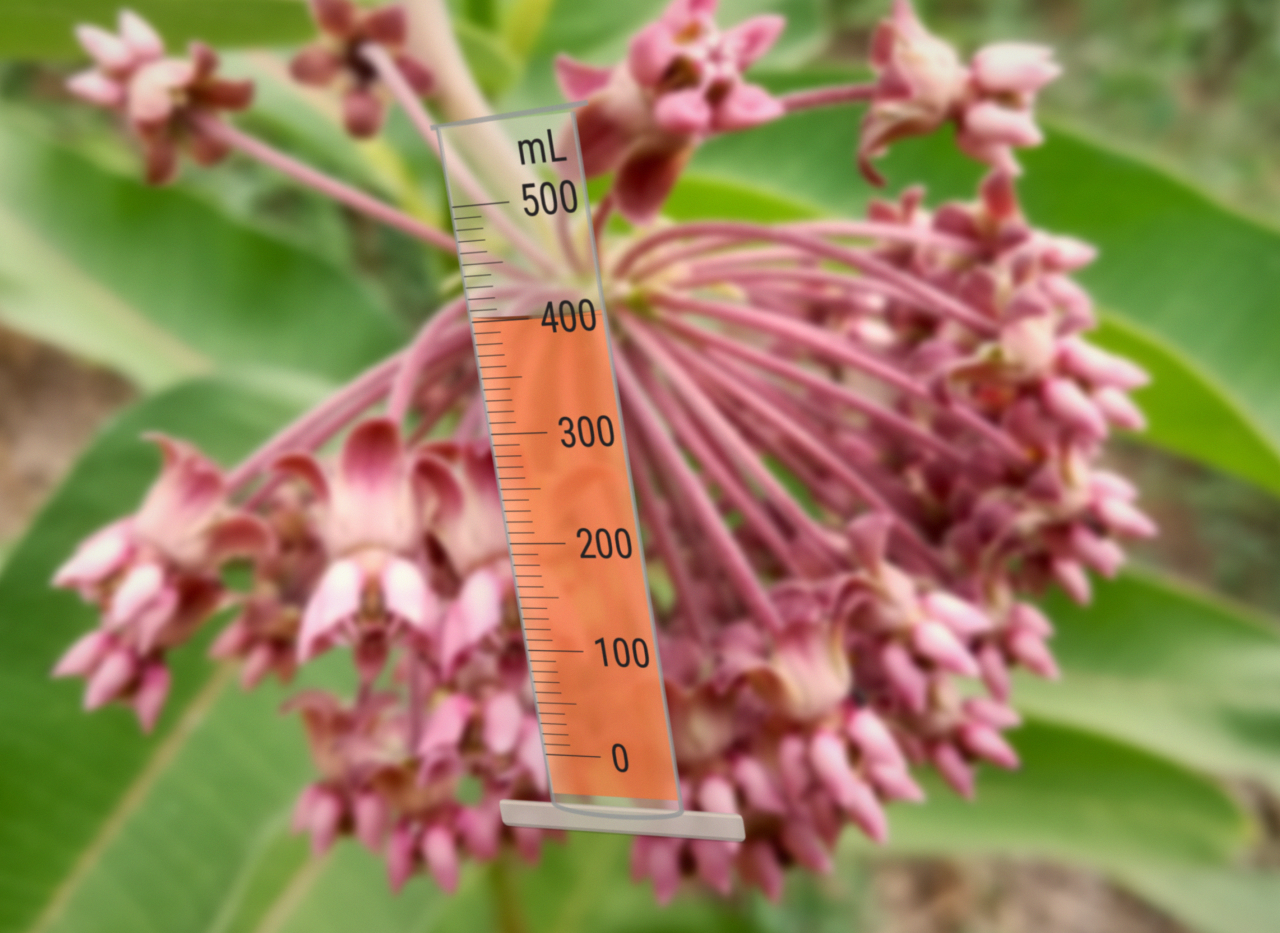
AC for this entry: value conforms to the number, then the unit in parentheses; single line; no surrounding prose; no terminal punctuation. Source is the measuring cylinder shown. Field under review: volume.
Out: 400 (mL)
